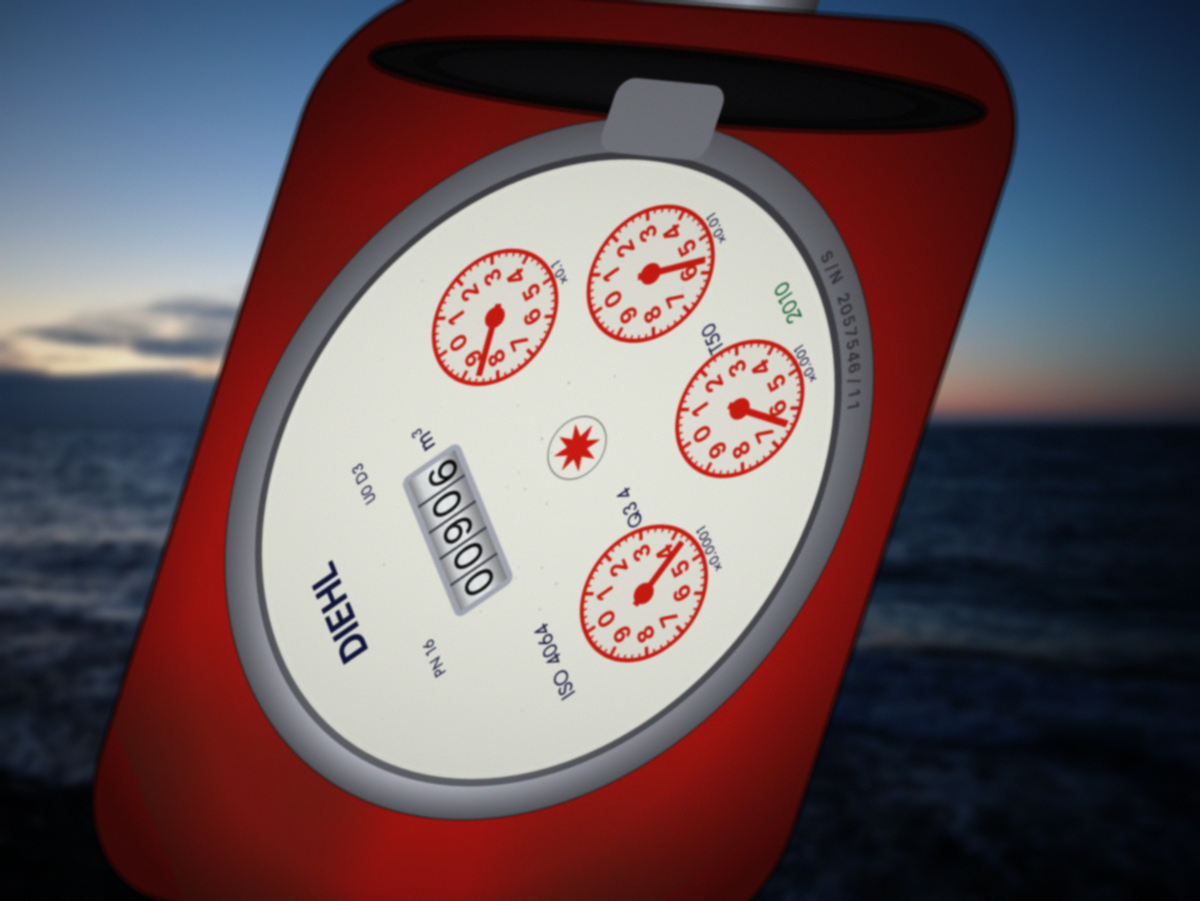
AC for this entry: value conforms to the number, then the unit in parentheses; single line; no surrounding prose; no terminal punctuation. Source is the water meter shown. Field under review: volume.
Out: 905.8564 (m³)
